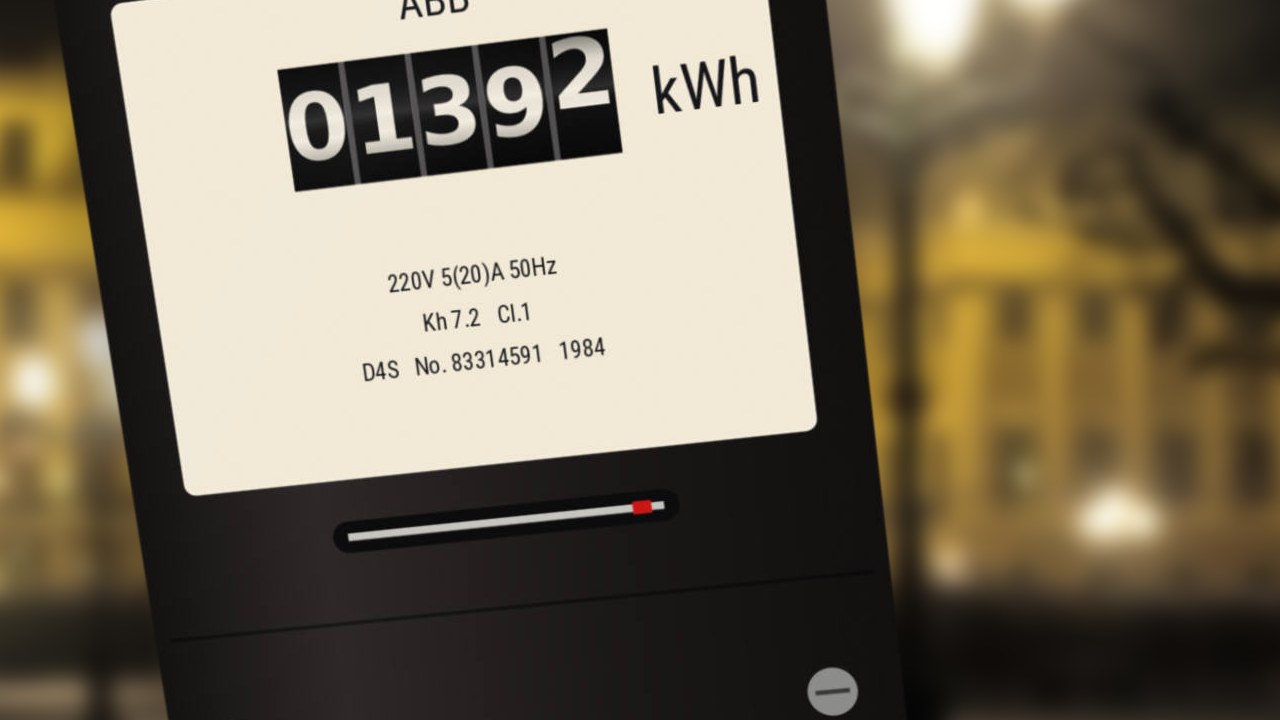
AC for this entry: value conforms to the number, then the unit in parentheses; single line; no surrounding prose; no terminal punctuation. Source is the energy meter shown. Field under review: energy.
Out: 1392 (kWh)
